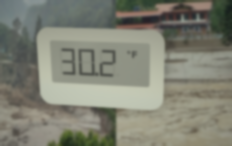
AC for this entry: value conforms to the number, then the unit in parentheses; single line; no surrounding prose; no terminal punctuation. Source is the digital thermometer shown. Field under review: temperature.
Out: 30.2 (°F)
